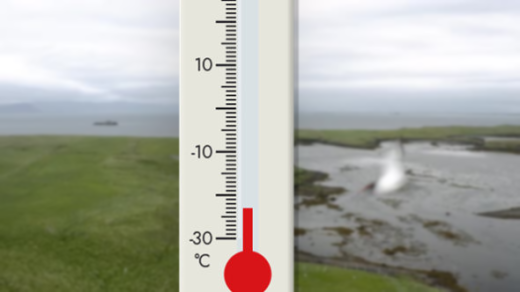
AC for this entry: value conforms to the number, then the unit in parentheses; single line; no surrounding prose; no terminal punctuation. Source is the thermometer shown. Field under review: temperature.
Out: -23 (°C)
